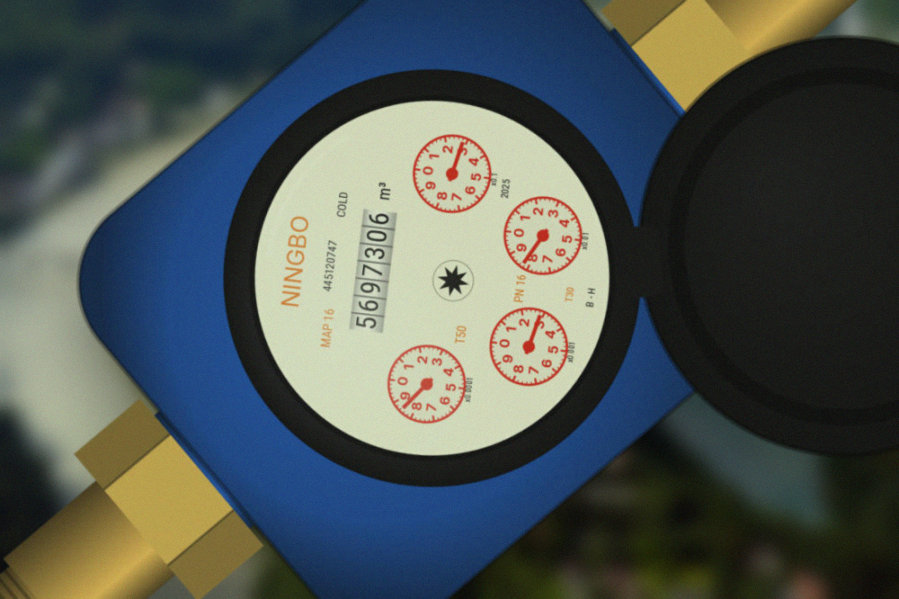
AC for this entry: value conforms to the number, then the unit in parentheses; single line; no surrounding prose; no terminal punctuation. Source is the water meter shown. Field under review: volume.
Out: 5697306.2828 (m³)
